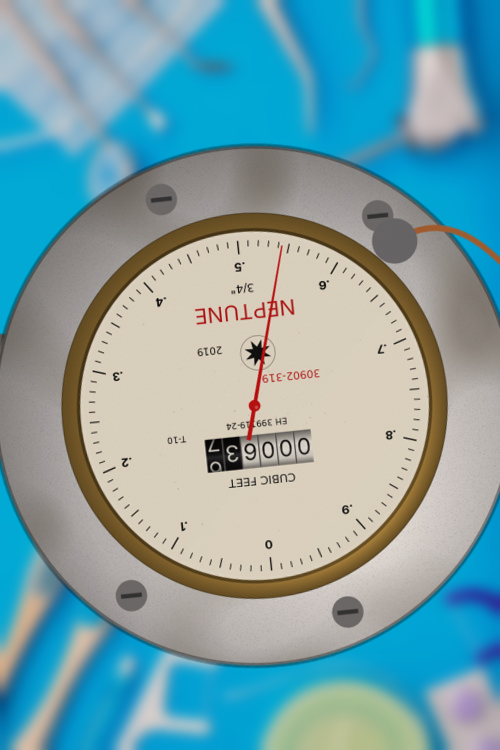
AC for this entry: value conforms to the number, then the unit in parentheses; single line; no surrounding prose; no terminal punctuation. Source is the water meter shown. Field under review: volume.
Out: 636.54 (ft³)
